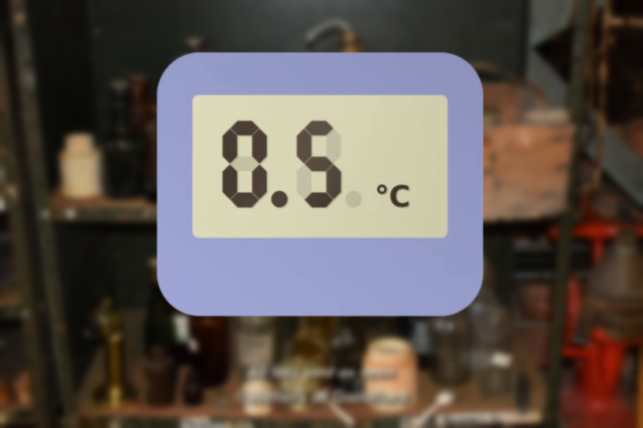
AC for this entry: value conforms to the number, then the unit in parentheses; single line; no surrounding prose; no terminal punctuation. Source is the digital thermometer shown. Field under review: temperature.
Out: 0.5 (°C)
